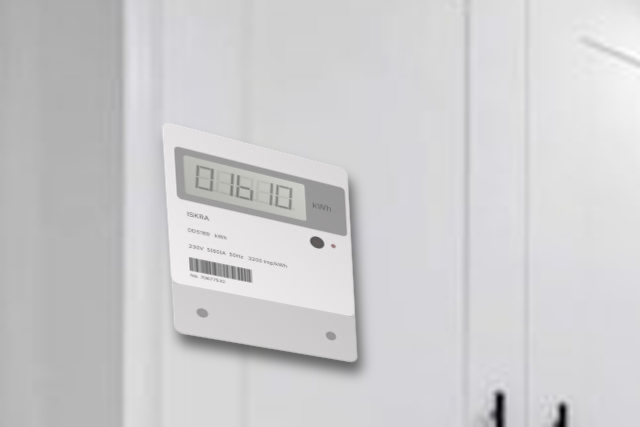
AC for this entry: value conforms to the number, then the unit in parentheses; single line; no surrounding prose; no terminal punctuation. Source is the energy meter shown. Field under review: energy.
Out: 1610 (kWh)
